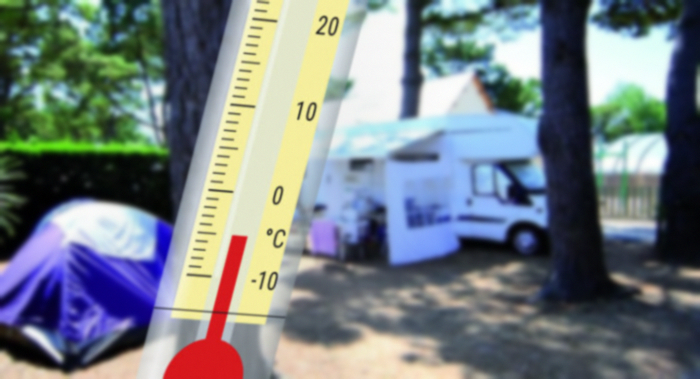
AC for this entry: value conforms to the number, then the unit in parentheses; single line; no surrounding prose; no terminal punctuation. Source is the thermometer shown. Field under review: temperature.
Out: -5 (°C)
